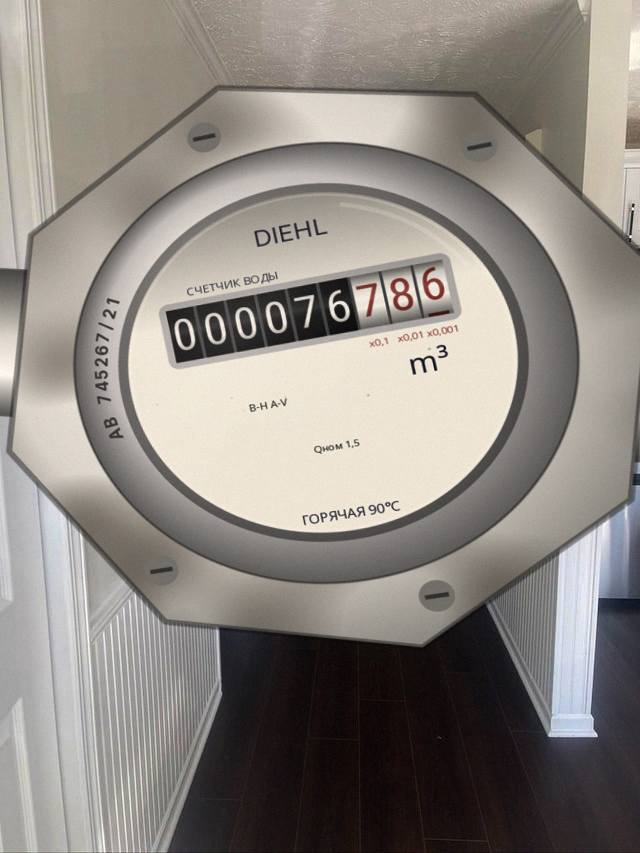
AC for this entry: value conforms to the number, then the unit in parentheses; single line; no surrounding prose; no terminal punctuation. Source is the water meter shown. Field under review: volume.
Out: 76.786 (m³)
